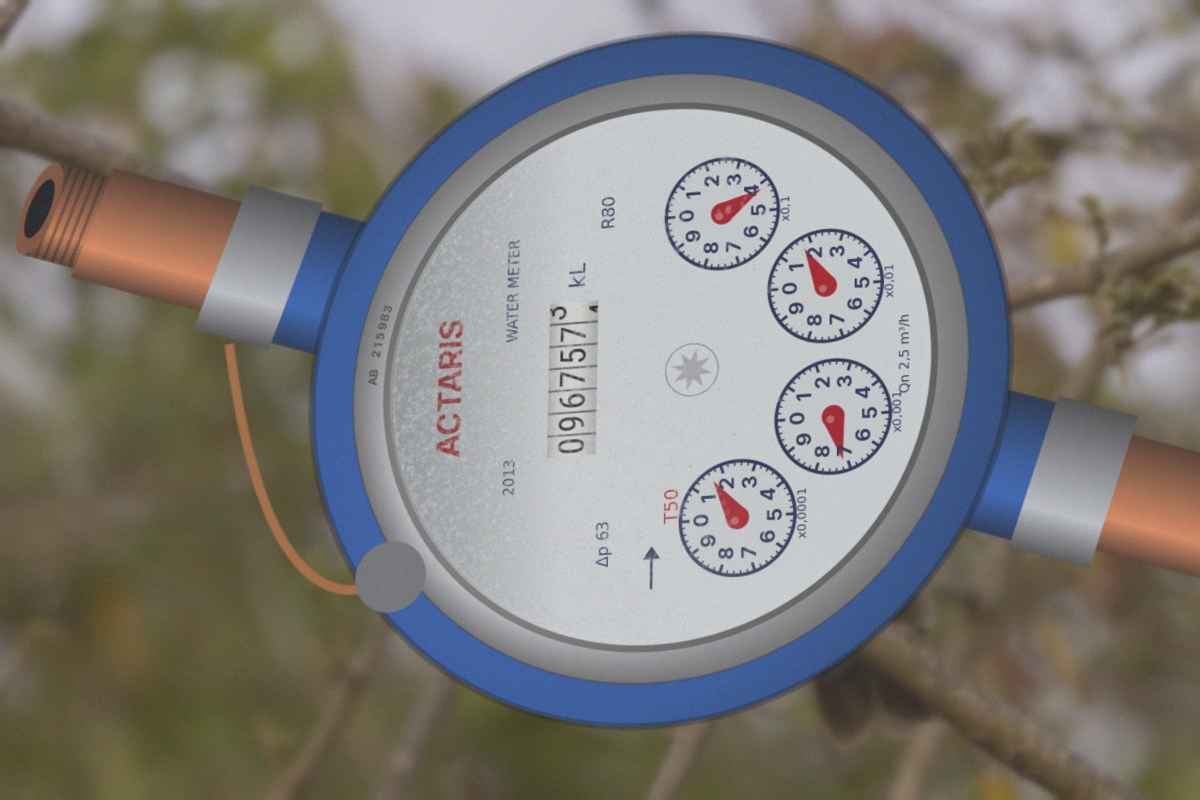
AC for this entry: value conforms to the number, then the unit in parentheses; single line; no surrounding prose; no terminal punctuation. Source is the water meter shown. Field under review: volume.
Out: 967573.4171 (kL)
